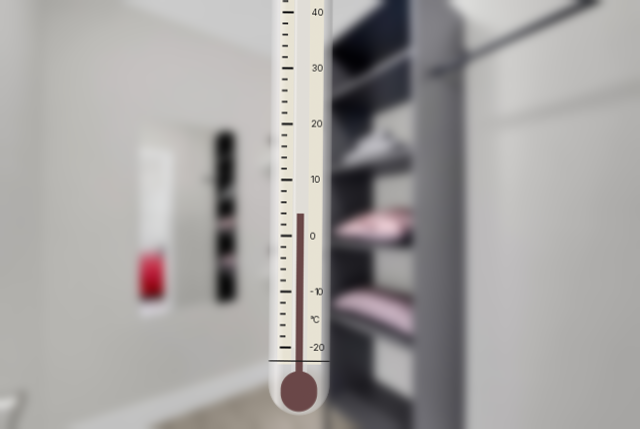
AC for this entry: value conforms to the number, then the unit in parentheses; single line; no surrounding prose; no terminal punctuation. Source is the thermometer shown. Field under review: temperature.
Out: 4 (°C)
